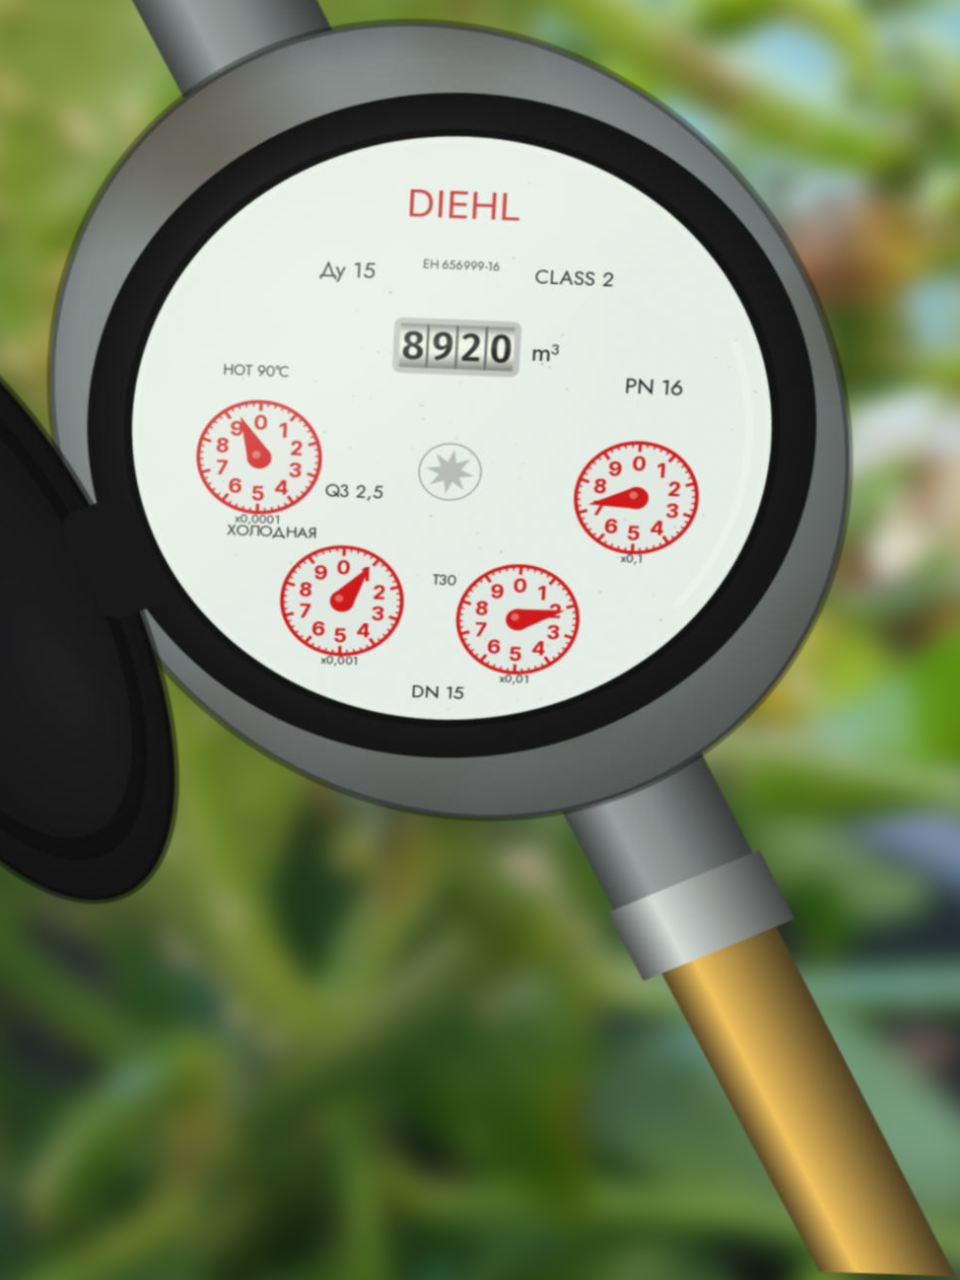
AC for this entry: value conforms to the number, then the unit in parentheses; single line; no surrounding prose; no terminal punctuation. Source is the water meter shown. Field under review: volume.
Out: 8920.7209 (m³)
